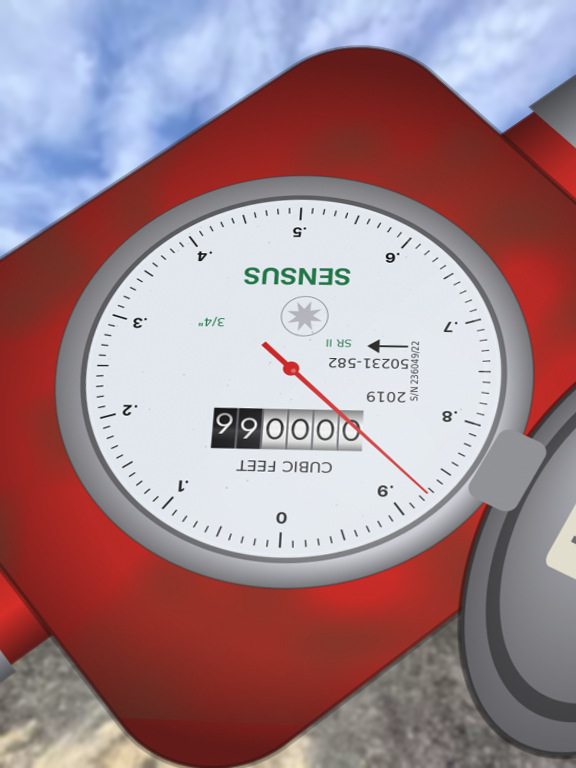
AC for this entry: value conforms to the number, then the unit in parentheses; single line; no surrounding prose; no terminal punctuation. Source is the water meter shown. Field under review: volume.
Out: 65.87 (ft³)
